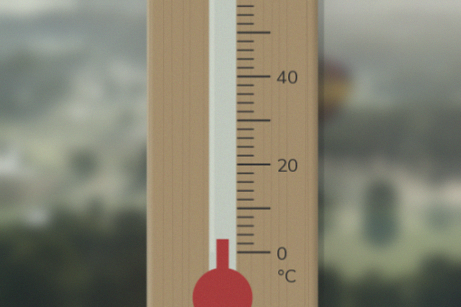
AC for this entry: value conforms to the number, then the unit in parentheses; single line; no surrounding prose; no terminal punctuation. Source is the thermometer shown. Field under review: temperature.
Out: 3 (°C)
